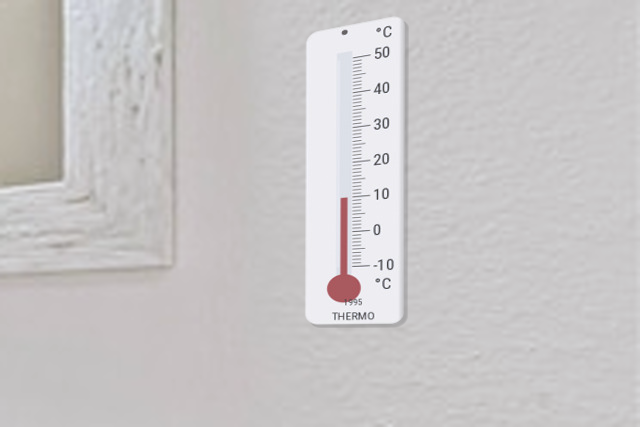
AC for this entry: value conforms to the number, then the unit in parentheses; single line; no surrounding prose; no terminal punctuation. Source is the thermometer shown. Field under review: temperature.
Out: 10 (°C)
